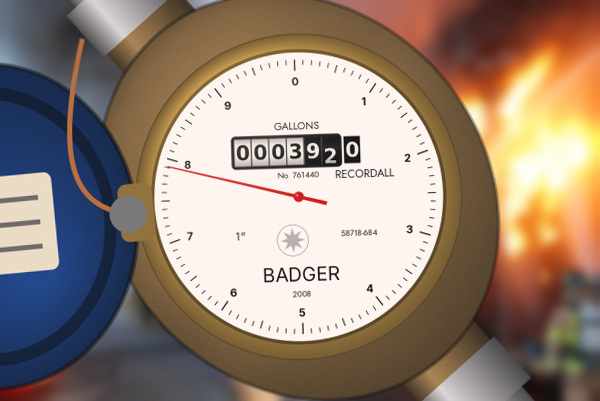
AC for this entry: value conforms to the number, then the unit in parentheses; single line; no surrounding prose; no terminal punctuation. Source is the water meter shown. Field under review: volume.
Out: 3917.9 (gal)
